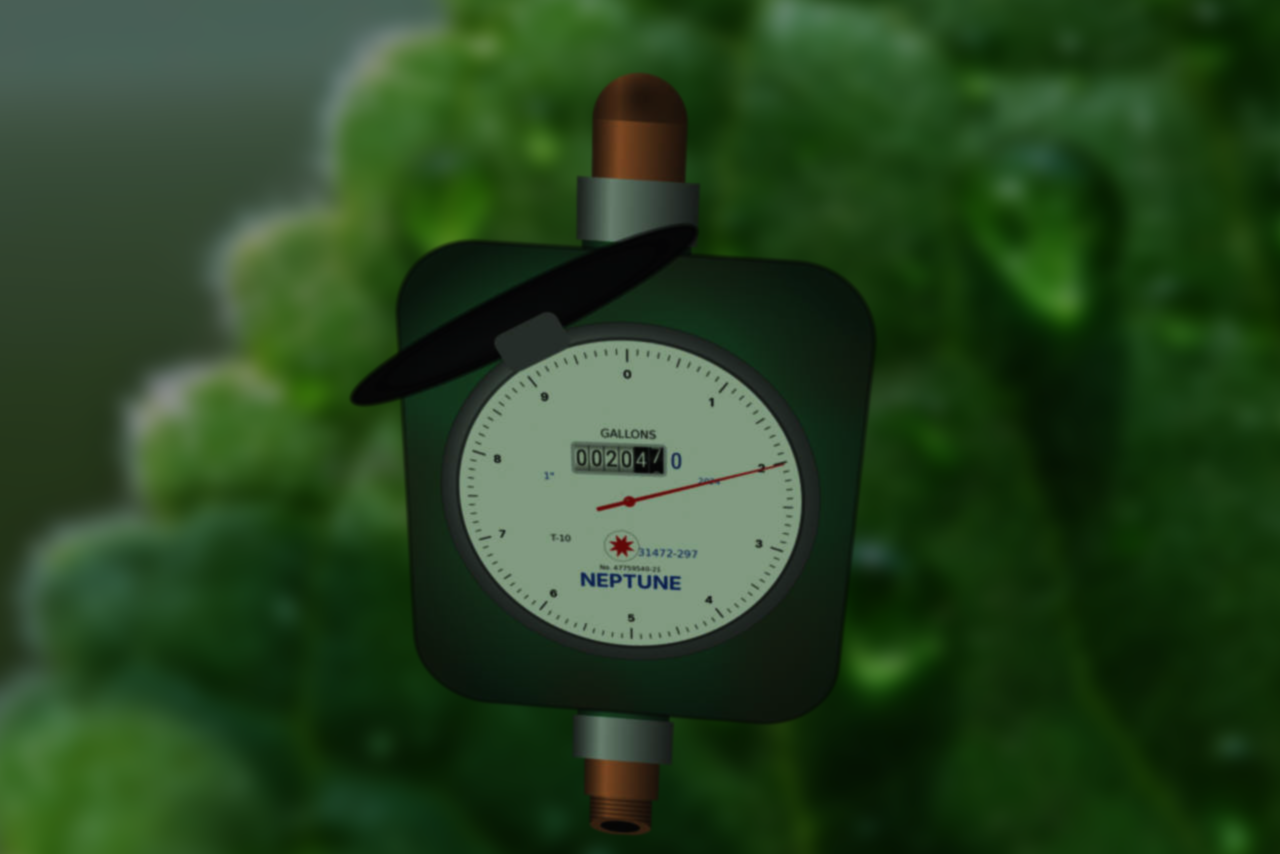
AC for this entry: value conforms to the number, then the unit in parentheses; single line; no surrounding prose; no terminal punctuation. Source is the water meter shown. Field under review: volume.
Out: 20472.0 (gal)
